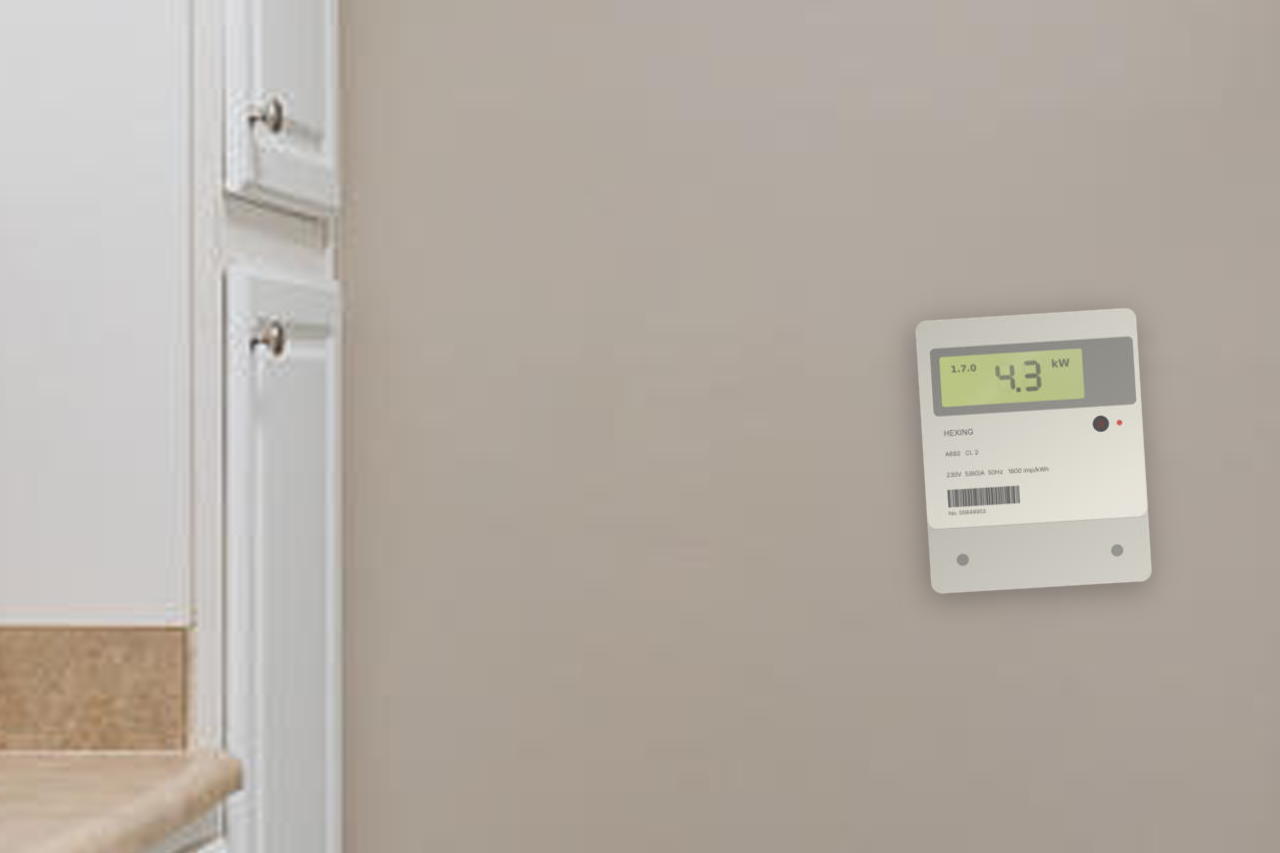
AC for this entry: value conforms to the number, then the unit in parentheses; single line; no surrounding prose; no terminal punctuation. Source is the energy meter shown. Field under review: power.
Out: 4.3 (kW)
